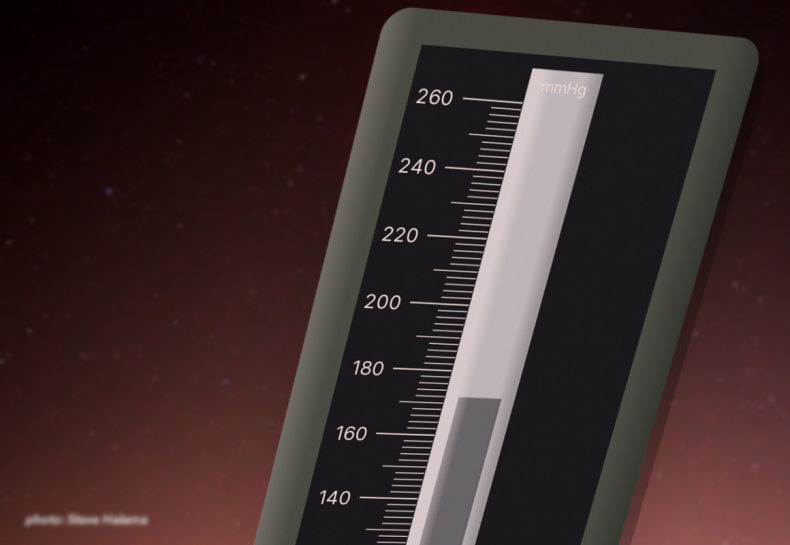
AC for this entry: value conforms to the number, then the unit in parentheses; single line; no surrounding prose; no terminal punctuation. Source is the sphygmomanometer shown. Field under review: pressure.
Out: 172 (mmHg)
